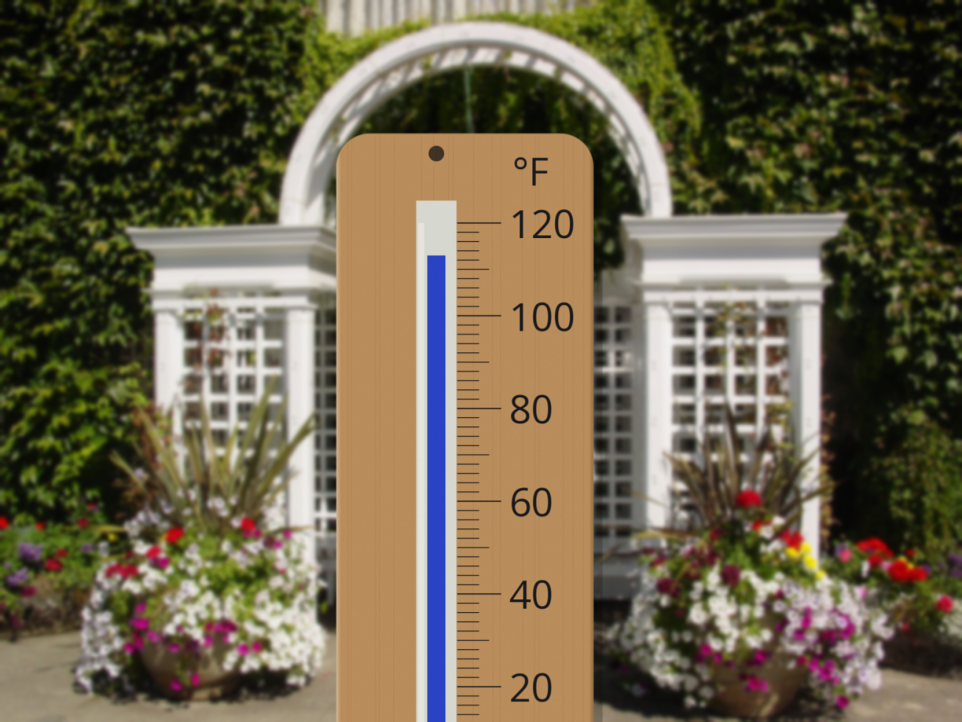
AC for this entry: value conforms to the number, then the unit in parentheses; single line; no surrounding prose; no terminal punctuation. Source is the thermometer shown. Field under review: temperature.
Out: 113 (°F)
